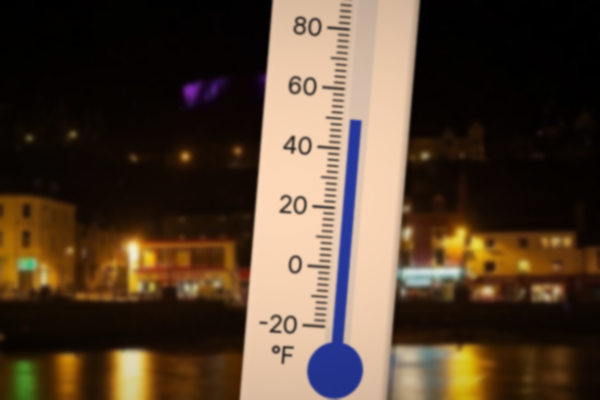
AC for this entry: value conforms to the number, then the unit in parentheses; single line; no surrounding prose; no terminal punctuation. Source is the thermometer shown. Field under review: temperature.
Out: 50 (°F)
